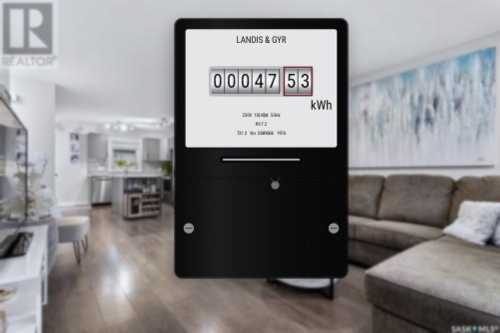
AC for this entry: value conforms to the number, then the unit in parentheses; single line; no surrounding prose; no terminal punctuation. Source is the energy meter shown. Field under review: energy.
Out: 47.53 (kWh)
